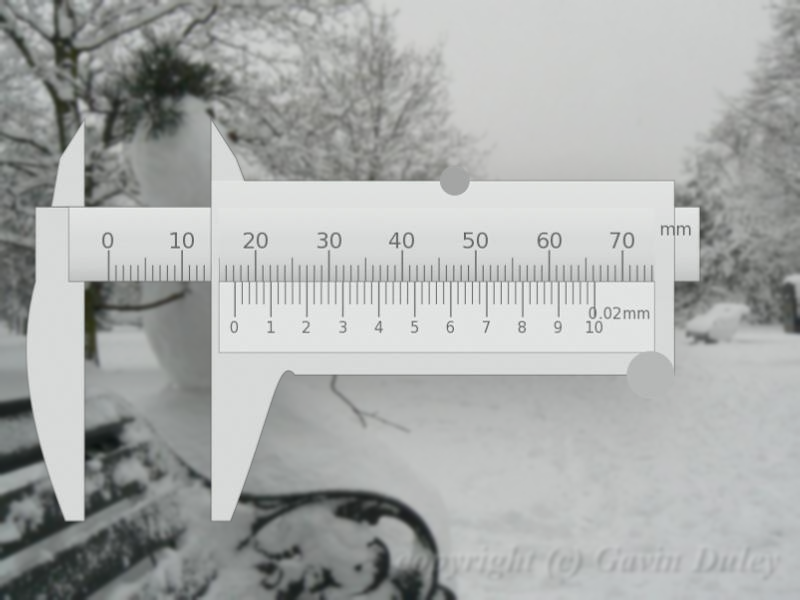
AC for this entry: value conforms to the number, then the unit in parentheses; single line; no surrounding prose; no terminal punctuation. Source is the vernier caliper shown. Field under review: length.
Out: 17.2 (mm)
